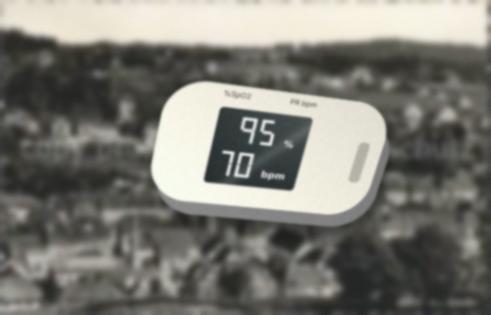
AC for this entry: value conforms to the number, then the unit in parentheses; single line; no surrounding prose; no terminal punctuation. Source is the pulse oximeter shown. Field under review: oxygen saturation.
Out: 95 (%)
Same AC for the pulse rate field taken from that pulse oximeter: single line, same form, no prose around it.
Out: 70 (bpm)
